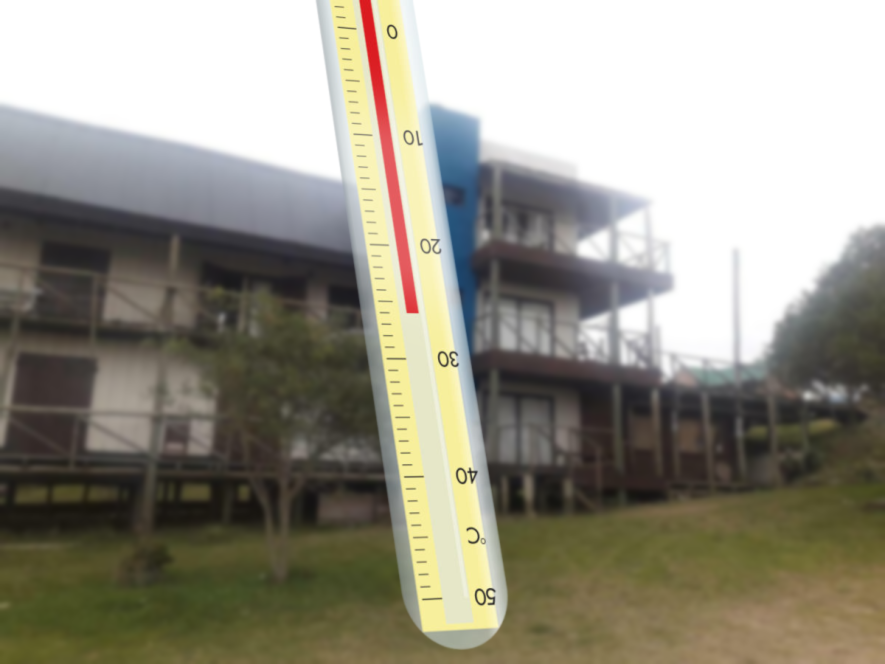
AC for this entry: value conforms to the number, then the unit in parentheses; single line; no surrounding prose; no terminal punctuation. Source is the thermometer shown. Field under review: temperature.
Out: 26 (°C)
